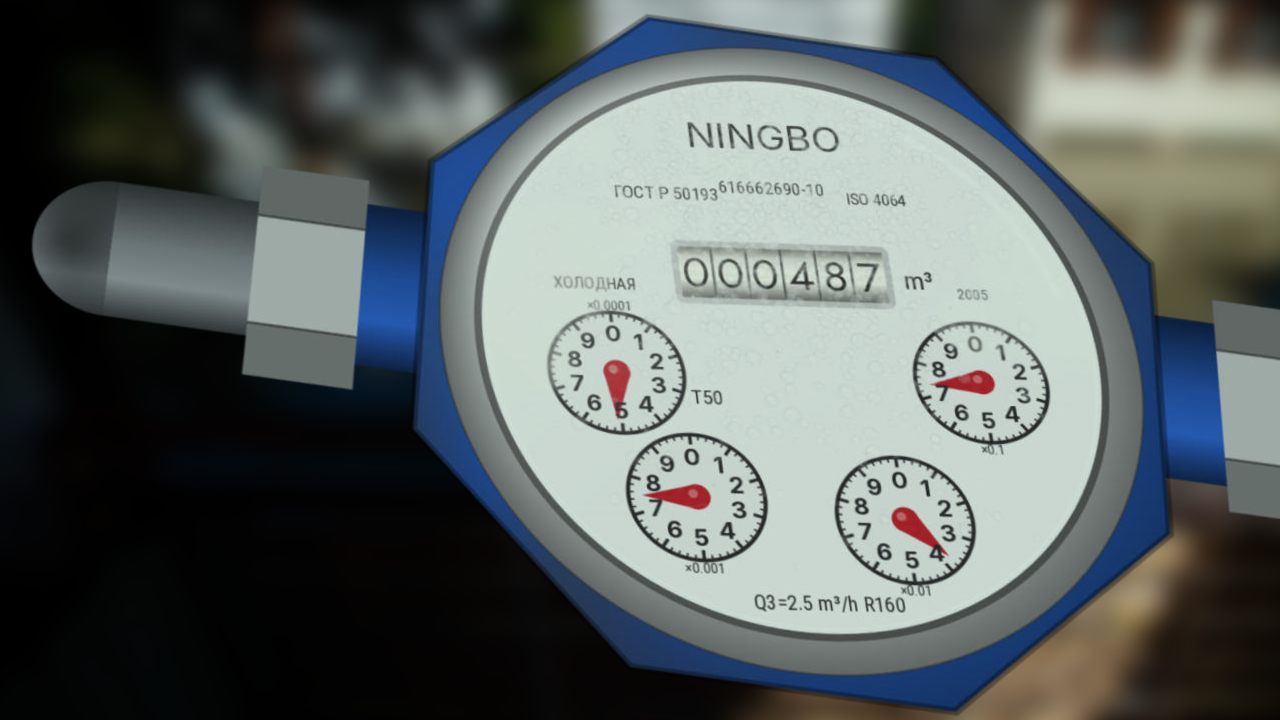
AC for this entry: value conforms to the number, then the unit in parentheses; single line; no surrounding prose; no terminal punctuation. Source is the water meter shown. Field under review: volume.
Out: 487.7375 (m³)
